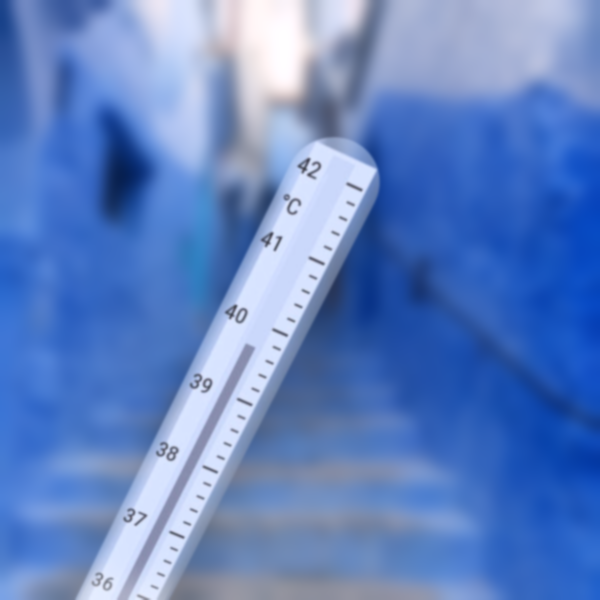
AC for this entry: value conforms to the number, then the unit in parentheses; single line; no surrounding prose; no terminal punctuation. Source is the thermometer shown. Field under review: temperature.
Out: 39.7 (°C)
